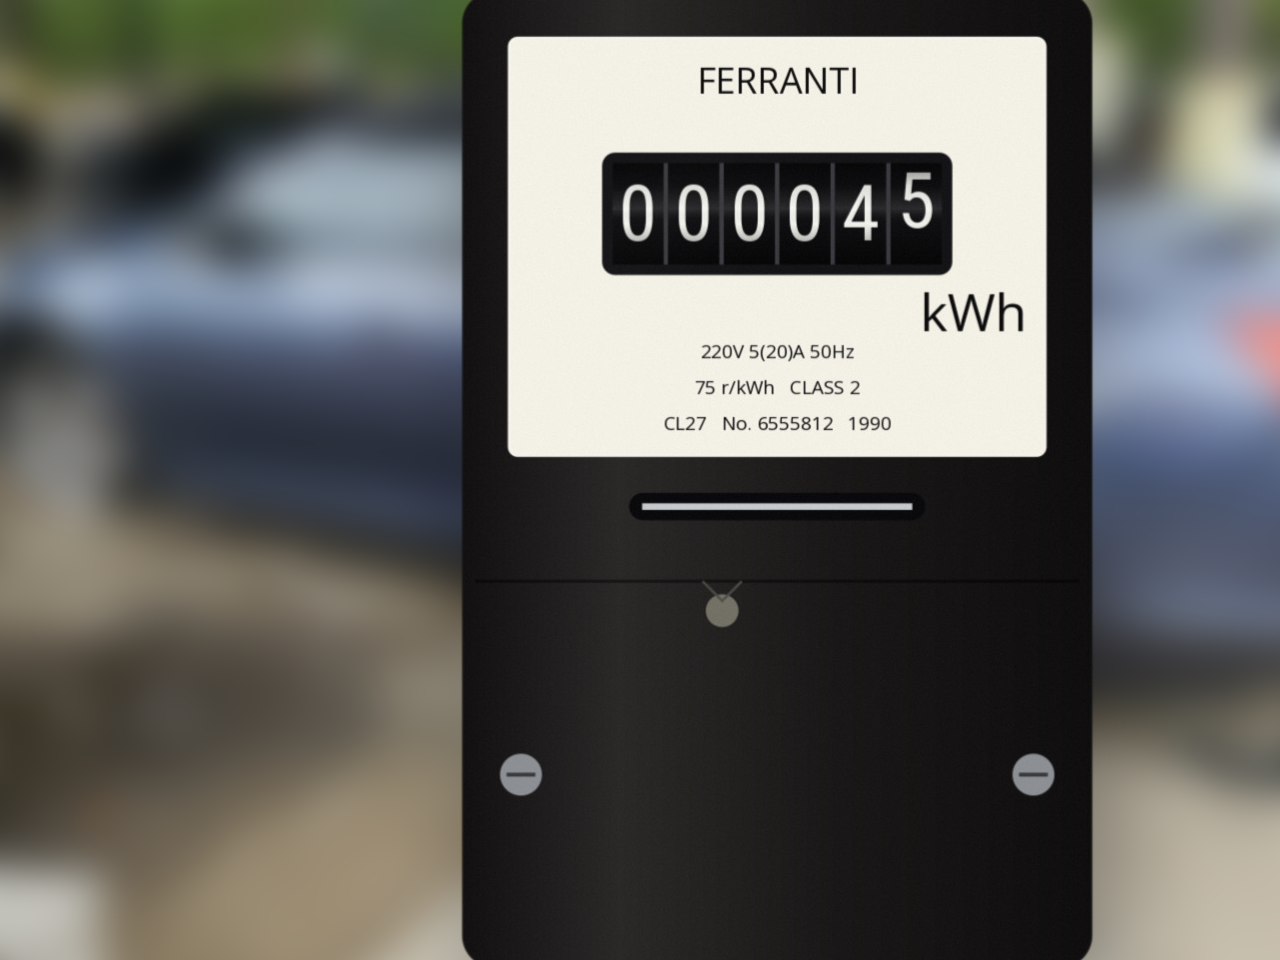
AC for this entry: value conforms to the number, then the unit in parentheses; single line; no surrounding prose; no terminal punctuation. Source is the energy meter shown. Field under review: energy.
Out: 45 (kWh)
